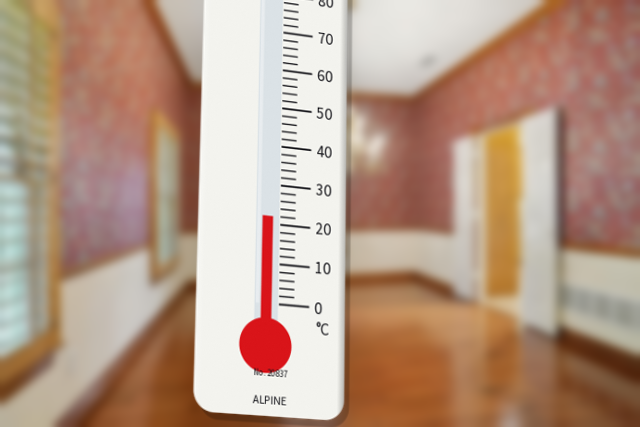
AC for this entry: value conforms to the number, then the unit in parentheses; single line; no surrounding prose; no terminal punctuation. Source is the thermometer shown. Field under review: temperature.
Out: 22 (°C)
